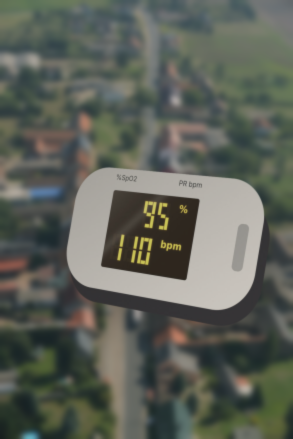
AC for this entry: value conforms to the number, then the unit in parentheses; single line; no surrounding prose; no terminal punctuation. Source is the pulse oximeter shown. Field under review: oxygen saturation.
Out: 95 (%)
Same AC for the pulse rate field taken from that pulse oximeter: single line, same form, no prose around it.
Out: 110 (bpm)
